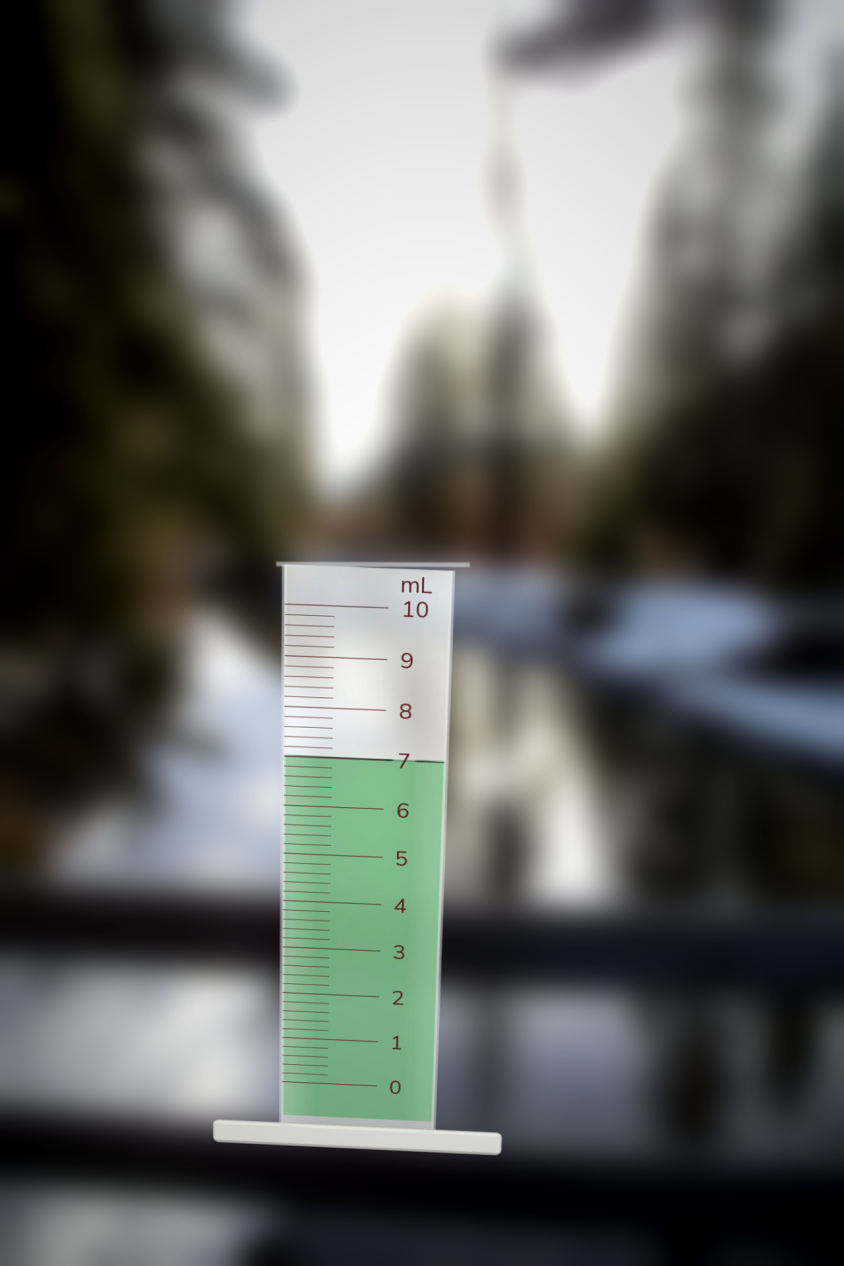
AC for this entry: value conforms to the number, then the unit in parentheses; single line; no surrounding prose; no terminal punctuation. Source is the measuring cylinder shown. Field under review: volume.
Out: 7 (mL)
